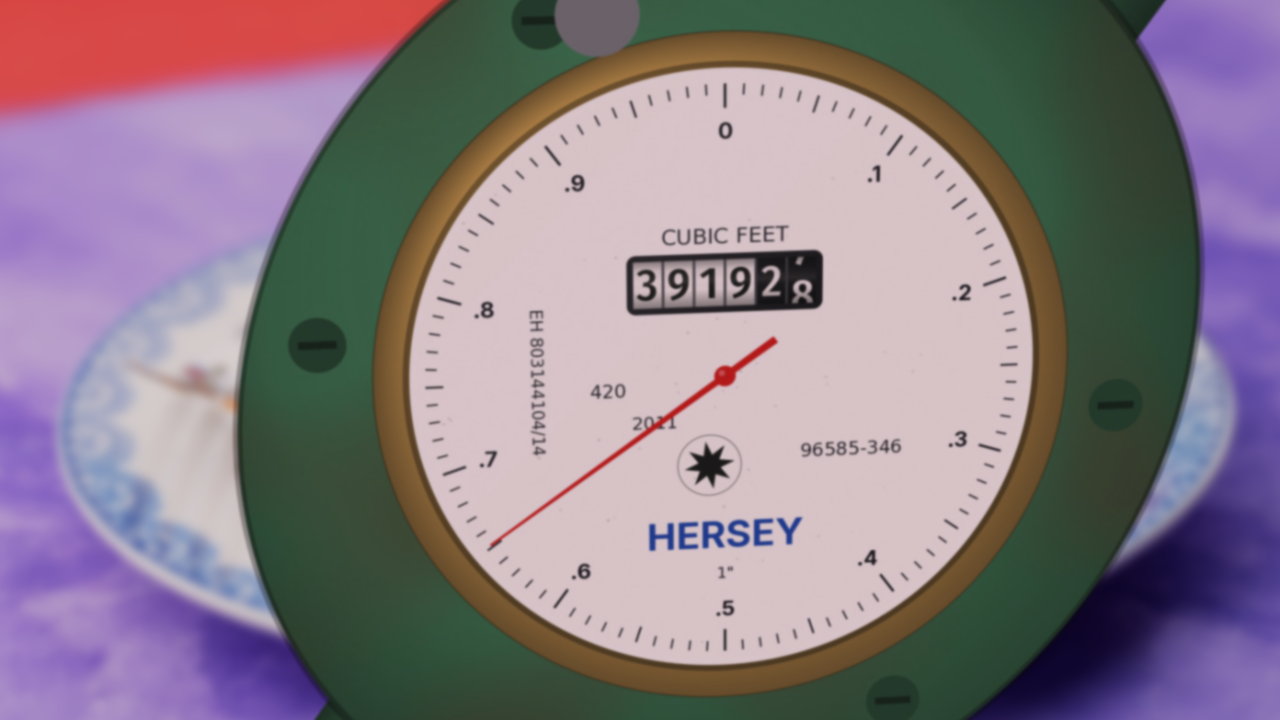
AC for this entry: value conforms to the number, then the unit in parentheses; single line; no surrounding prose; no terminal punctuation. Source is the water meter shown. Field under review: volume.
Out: 391927.65 (ft³)
